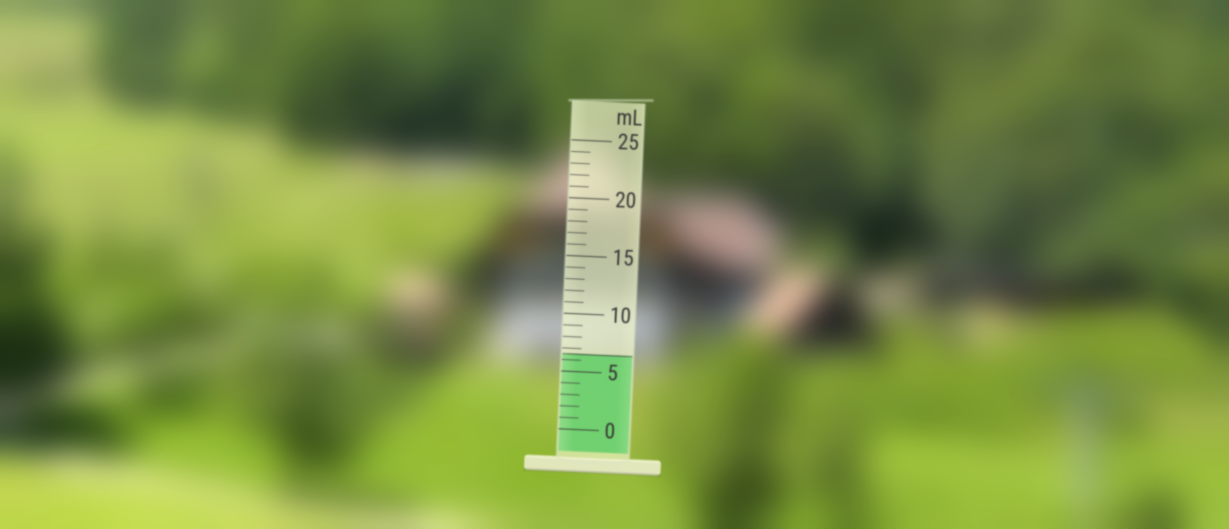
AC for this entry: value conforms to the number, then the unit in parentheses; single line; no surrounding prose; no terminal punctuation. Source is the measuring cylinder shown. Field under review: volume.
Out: 6.5 (mL)
